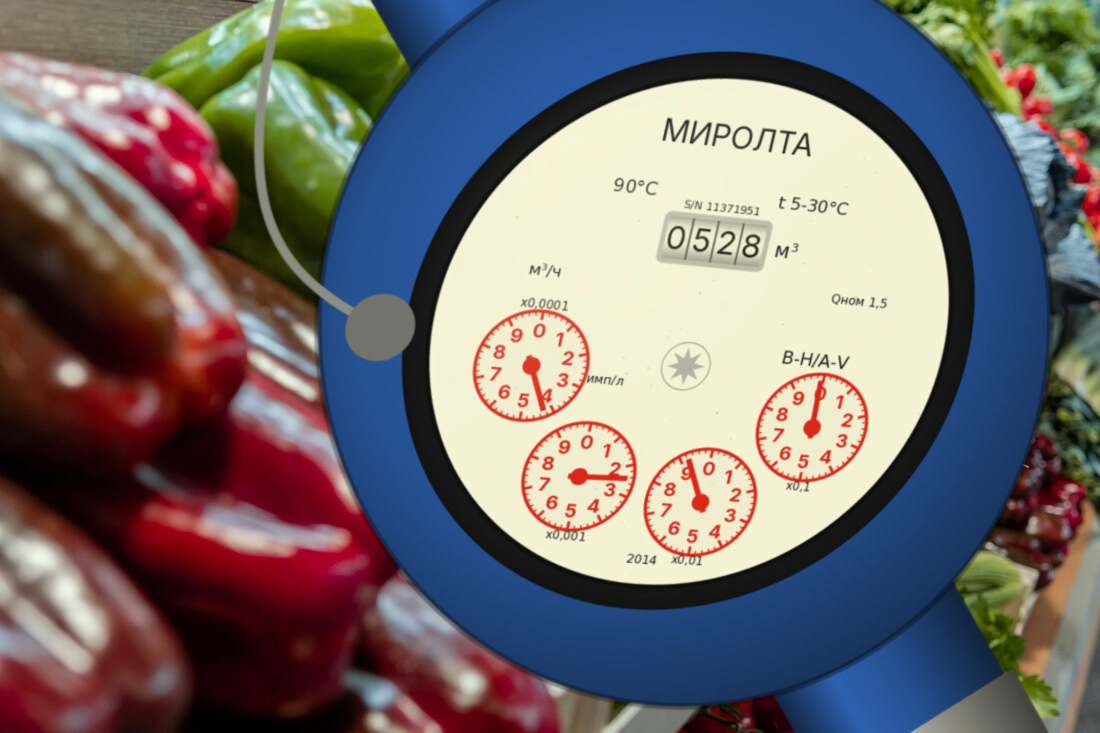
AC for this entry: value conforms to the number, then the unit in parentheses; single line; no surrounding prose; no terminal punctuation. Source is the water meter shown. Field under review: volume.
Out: 527.9924 (m³)
